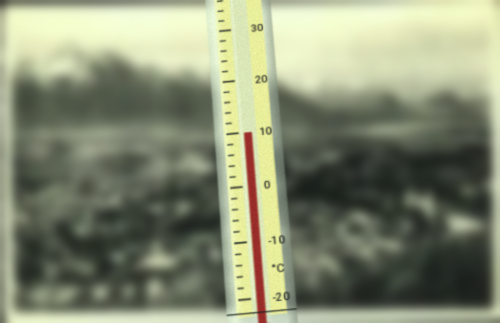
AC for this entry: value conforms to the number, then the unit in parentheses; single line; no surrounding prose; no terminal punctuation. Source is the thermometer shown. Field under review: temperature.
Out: 10 (°C)
